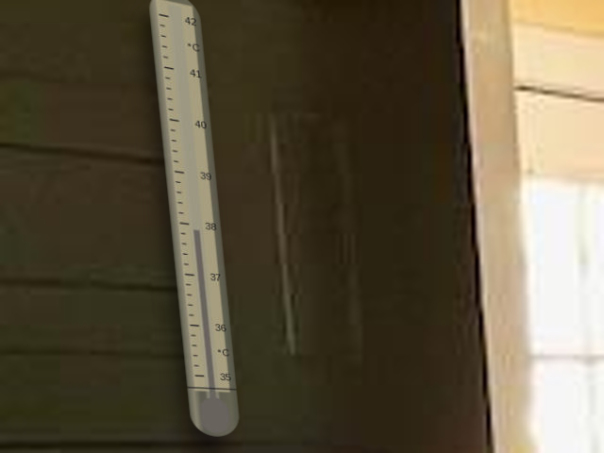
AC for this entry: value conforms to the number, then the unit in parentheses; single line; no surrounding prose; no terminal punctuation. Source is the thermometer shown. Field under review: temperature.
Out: 37.9 (°C)
